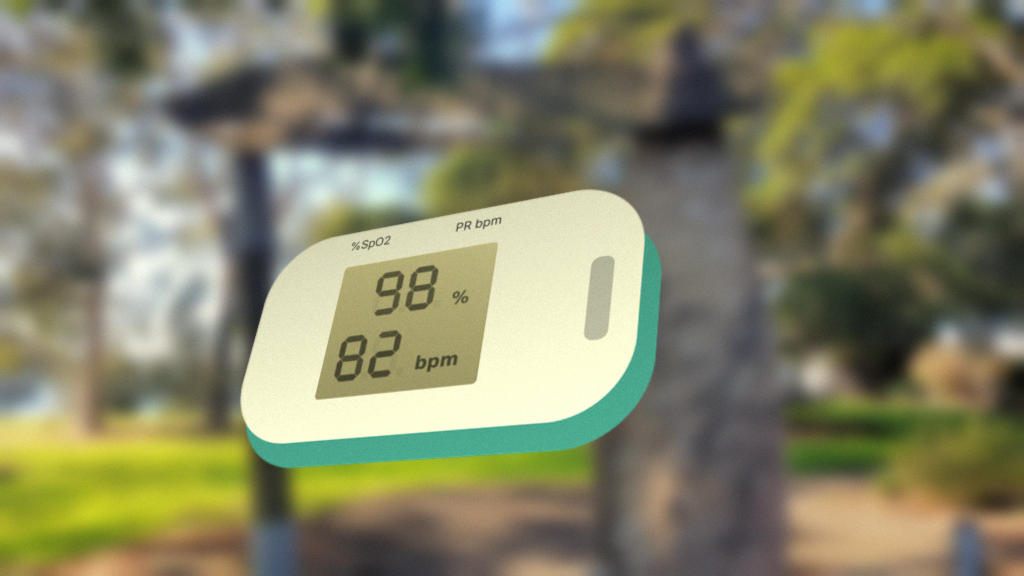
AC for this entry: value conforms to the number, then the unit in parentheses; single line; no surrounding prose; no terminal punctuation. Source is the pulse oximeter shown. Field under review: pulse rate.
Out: 82 (bpm)
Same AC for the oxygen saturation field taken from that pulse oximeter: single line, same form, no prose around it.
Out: 98 (%)
